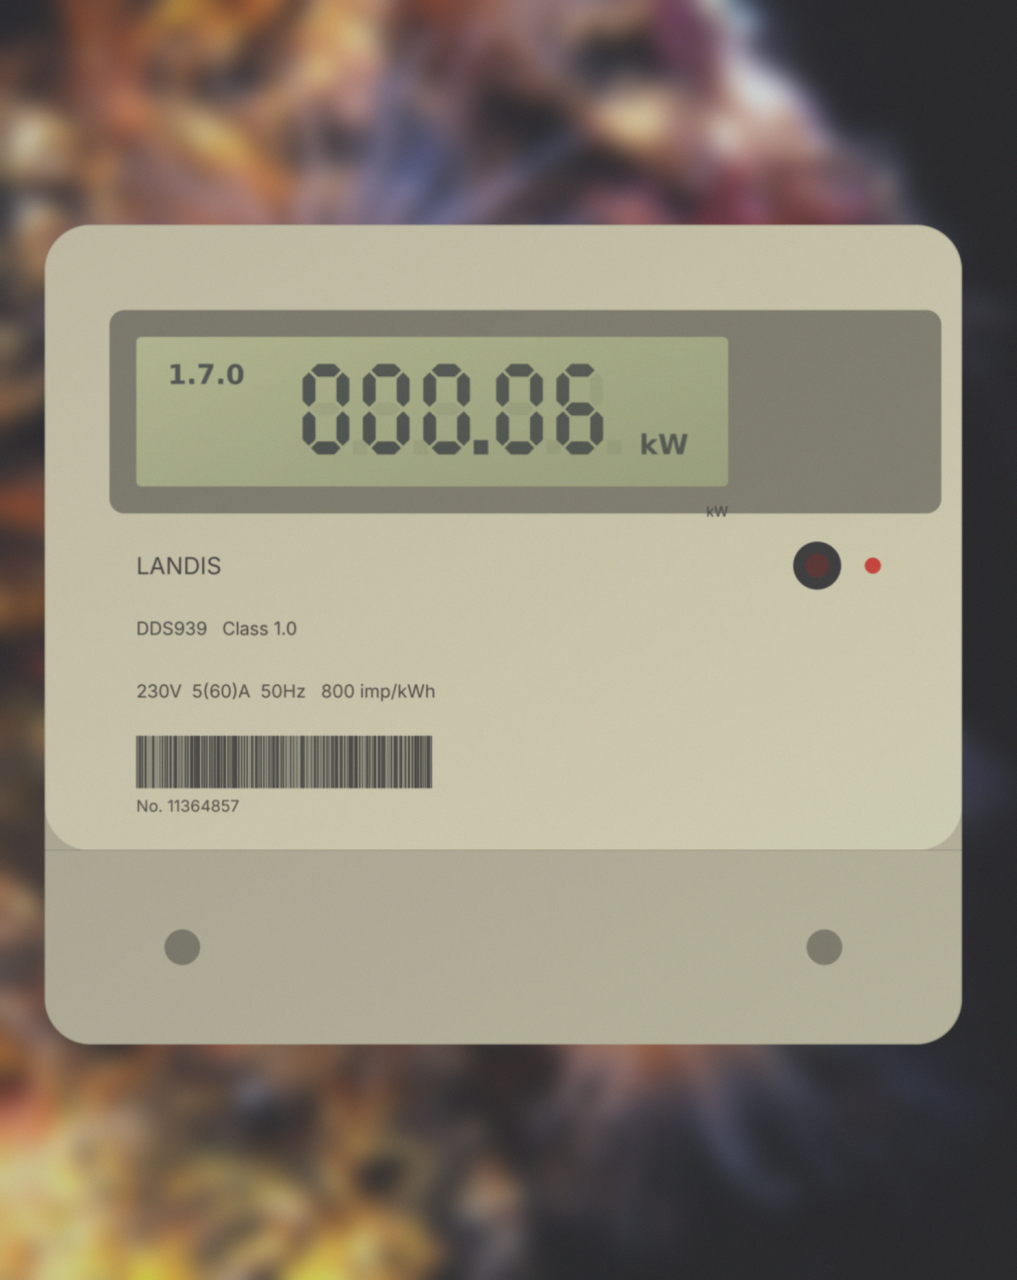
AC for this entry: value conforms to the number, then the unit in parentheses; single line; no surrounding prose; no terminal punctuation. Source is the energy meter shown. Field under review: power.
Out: 0.06 (kW)
